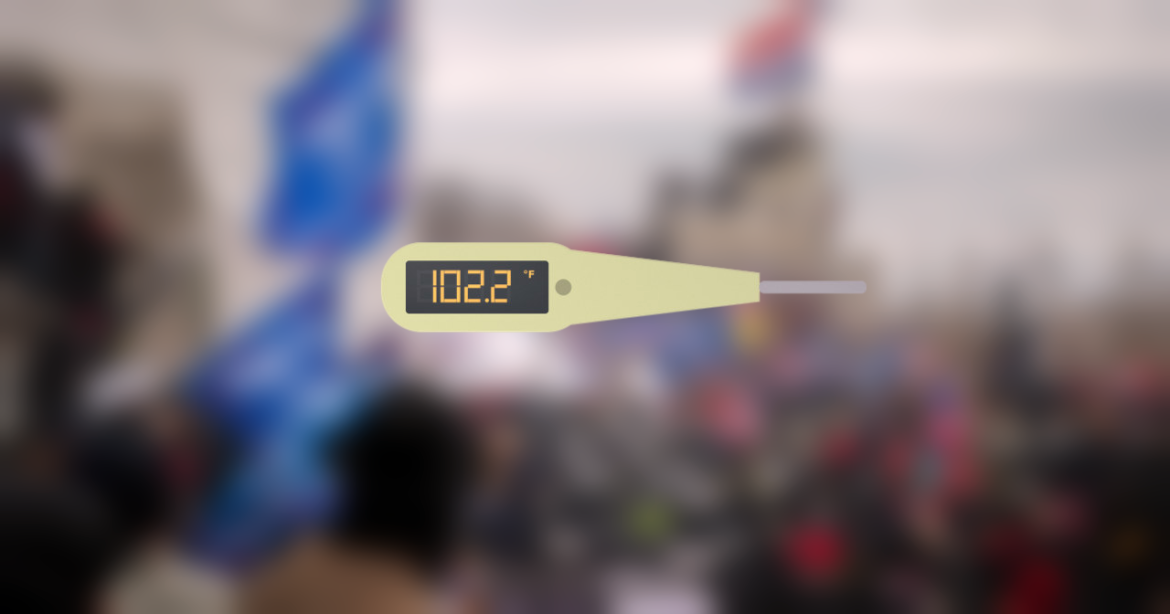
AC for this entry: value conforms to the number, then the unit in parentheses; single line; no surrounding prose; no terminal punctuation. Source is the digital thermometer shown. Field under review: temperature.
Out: 102.2 (°F)
